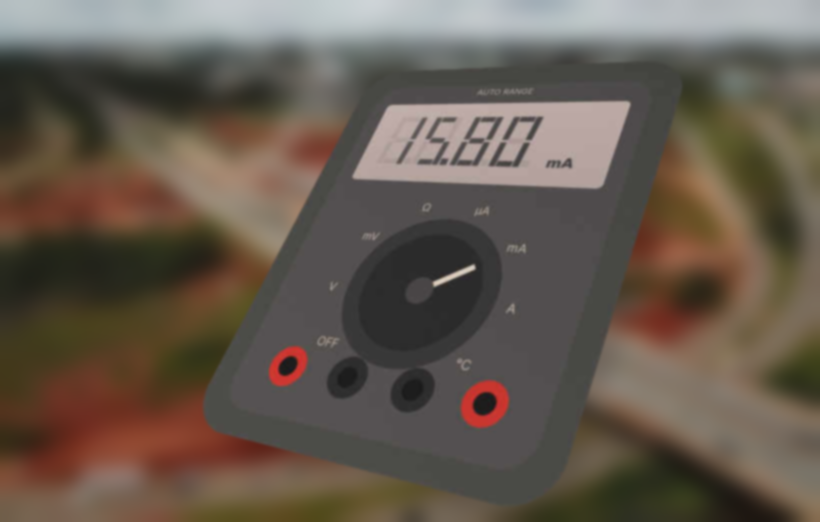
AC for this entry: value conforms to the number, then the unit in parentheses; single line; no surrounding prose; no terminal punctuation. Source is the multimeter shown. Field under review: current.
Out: 15.80 (mA)
